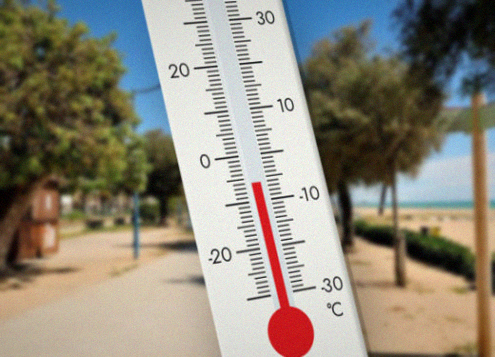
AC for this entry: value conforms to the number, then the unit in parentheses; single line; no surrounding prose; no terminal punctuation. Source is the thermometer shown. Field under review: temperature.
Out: -6 (°C)
